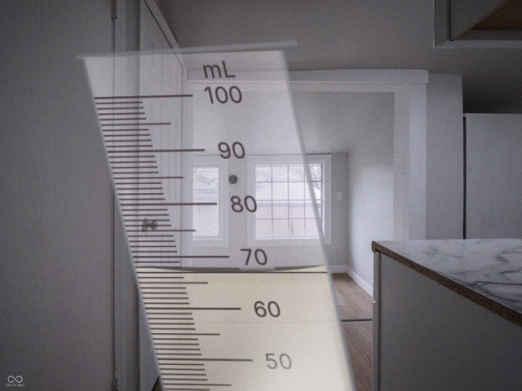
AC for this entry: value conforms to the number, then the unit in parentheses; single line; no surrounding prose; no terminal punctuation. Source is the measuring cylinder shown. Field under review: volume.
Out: 67 (mL)
